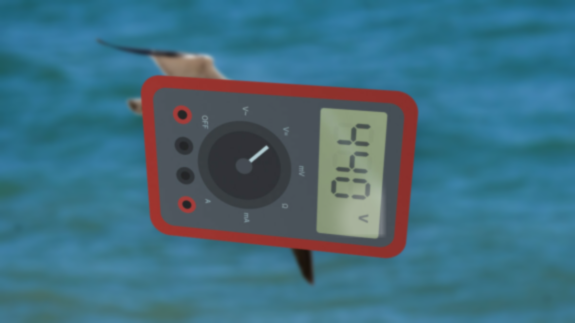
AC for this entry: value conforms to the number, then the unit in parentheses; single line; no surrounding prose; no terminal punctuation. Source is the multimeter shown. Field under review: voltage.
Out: 440 (V)
